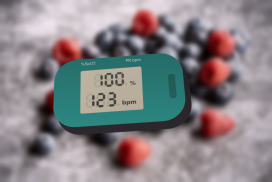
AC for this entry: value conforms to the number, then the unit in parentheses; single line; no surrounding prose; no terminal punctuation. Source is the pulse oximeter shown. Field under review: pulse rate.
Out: 123 (bpm)
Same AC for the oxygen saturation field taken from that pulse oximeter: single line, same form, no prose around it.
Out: 100 (%)
